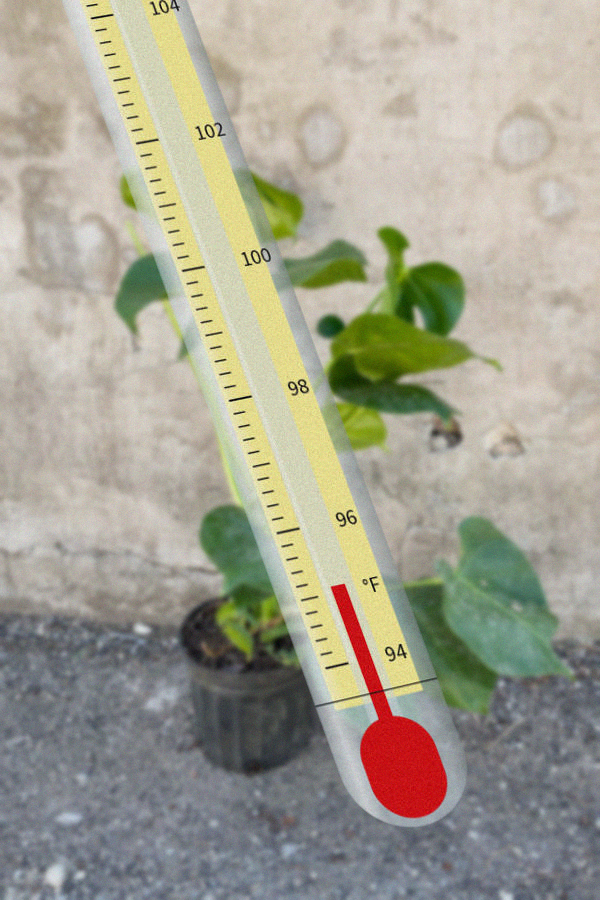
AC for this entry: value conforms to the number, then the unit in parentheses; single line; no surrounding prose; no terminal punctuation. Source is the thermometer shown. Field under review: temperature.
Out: 95.1 (°F)
